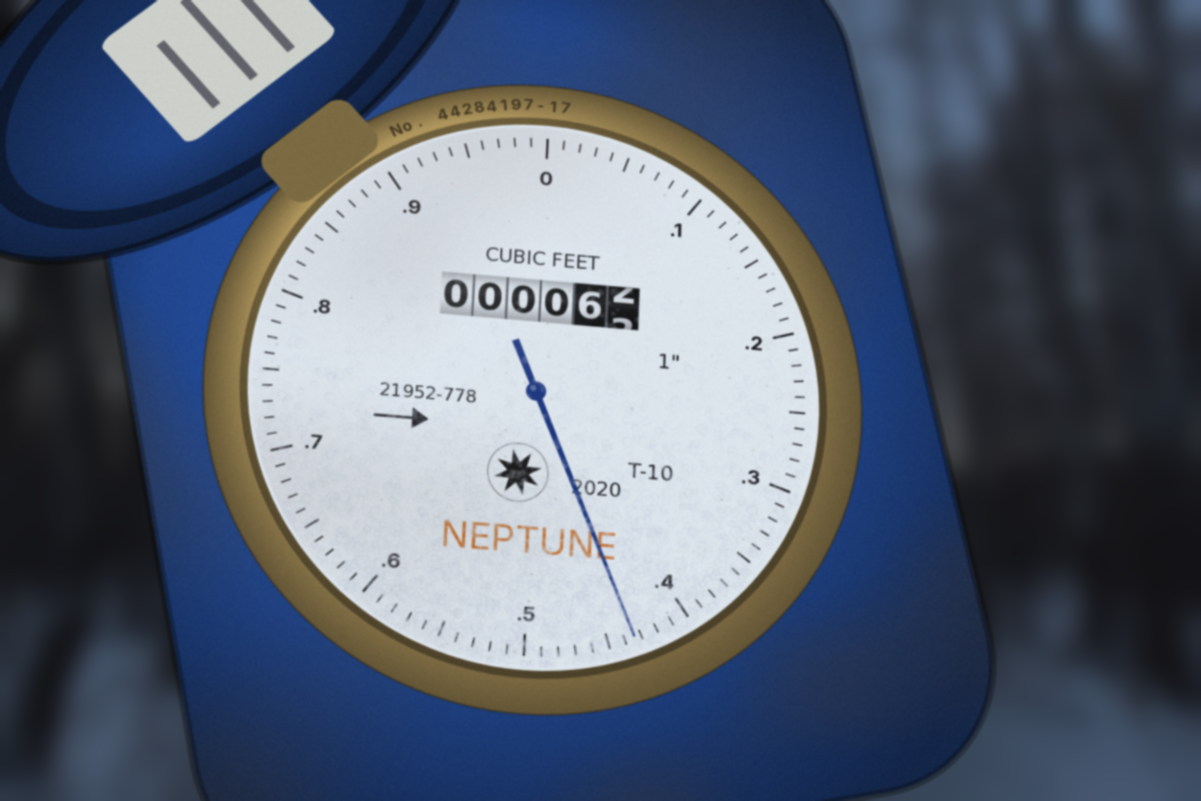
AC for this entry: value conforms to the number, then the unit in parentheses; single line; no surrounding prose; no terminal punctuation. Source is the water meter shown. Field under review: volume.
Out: 62.43 (ft³)
